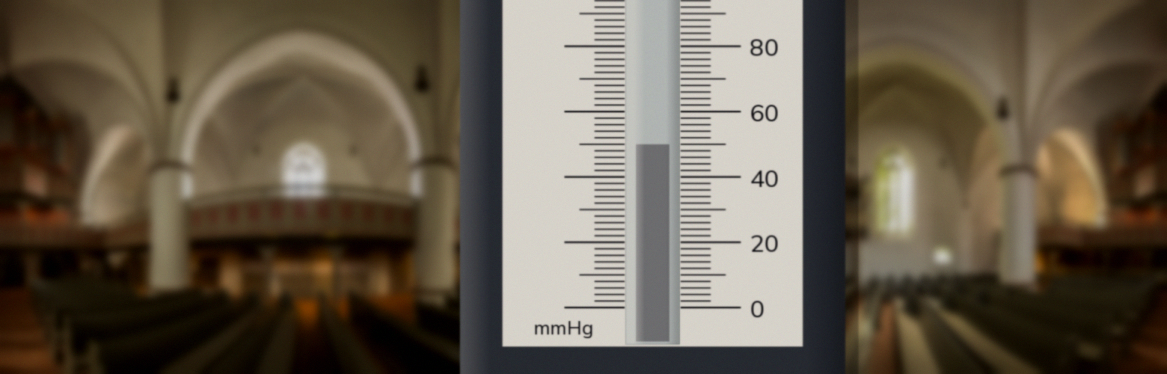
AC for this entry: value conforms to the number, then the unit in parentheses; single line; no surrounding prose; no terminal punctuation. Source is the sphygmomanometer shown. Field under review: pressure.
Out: 50 (mmHg)
